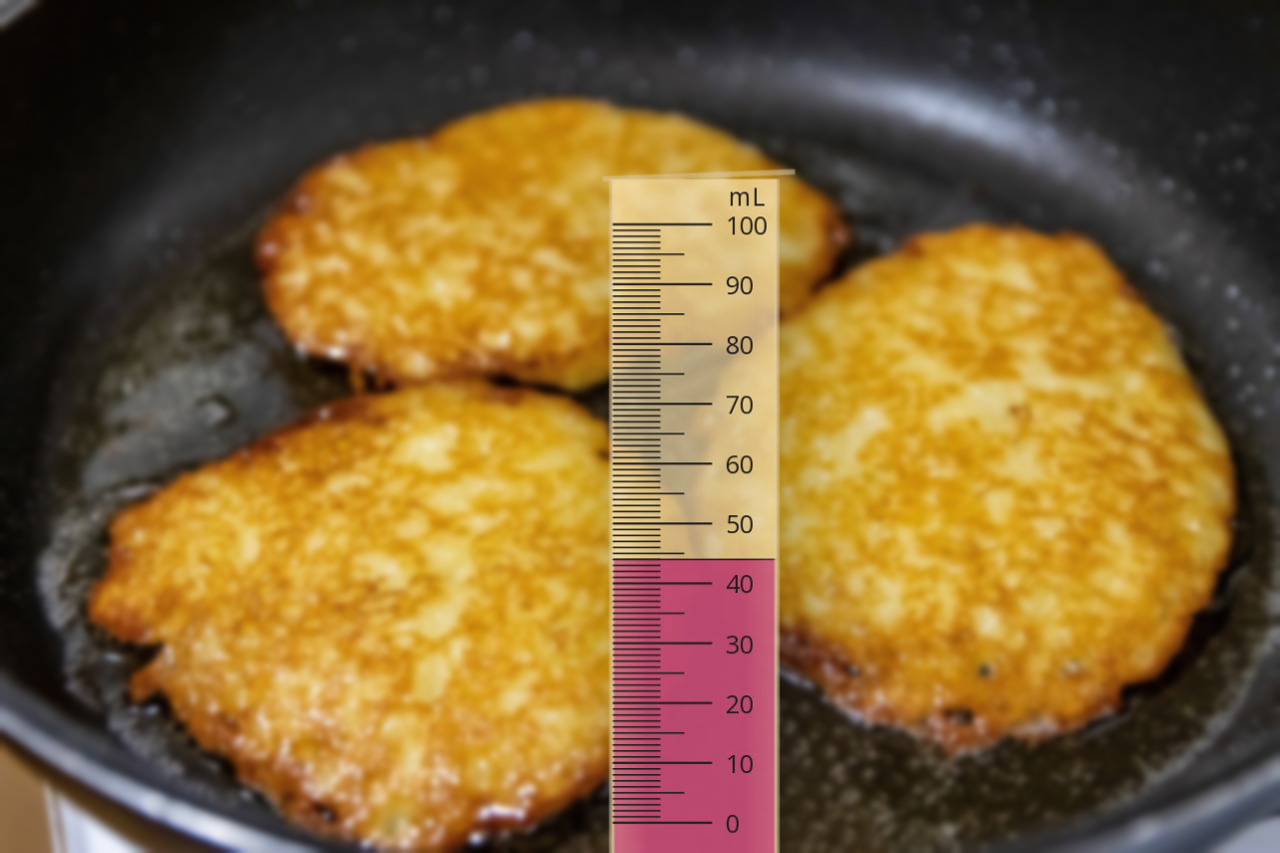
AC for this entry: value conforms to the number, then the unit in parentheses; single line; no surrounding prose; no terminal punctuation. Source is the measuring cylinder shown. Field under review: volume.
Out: 44 (mL)
